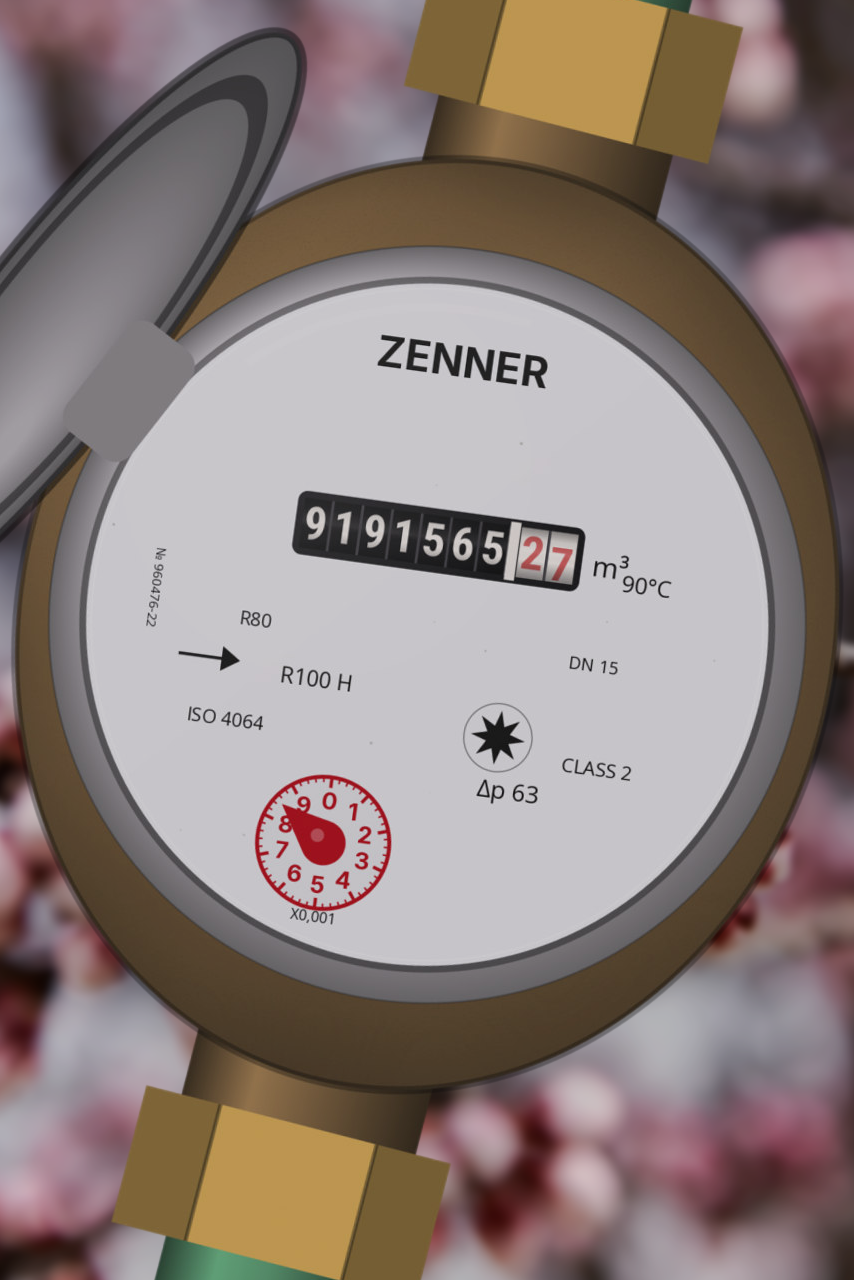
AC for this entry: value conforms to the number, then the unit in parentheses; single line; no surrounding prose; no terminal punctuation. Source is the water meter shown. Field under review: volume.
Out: 9191565.268 (m³)
